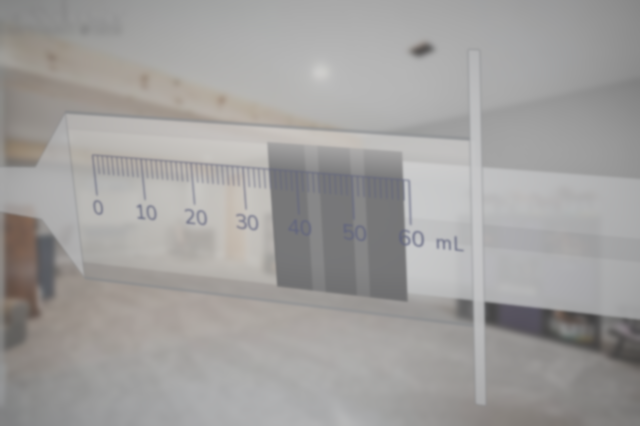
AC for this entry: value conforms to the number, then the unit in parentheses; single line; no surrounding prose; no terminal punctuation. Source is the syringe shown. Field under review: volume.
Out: 35 (mL)
